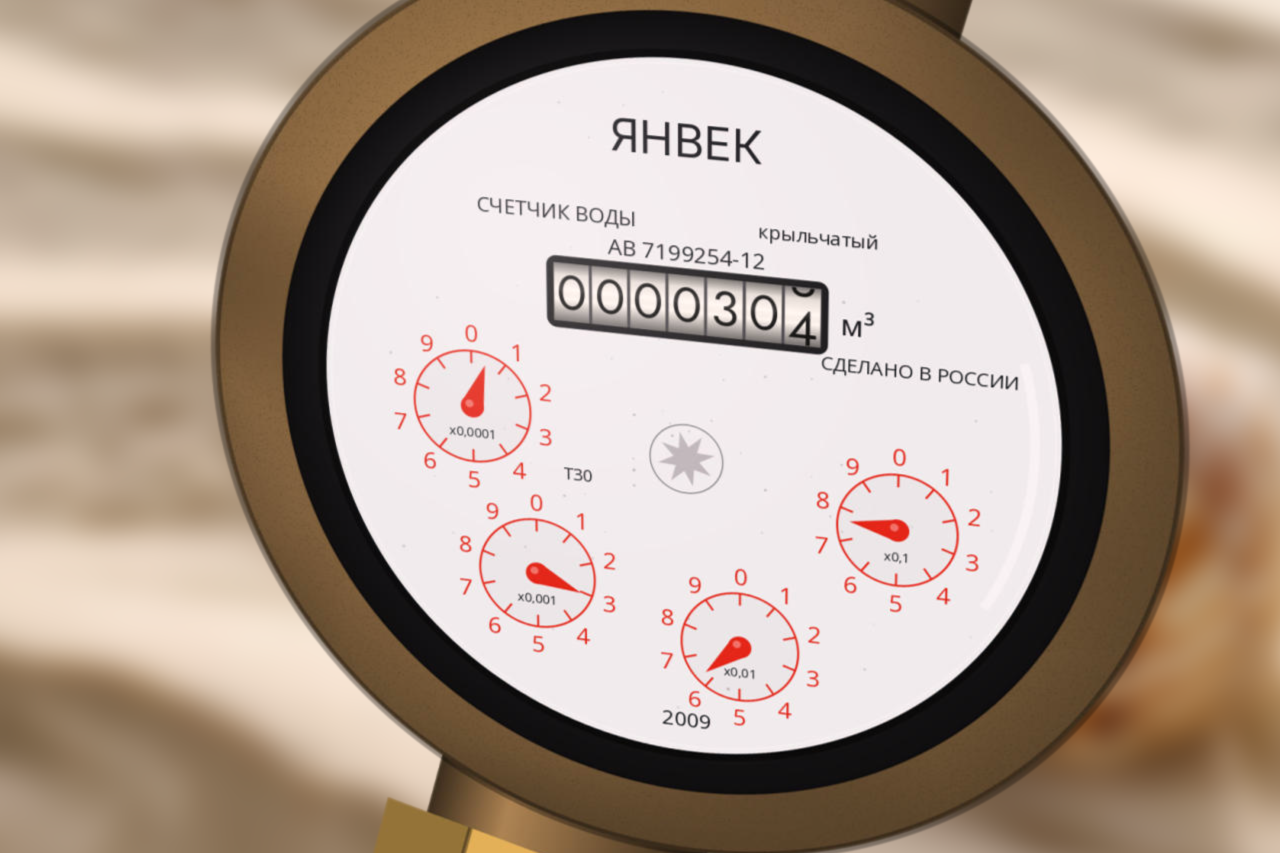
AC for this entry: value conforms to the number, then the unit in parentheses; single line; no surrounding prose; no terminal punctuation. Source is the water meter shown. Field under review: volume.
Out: 303.7630 (m³)
